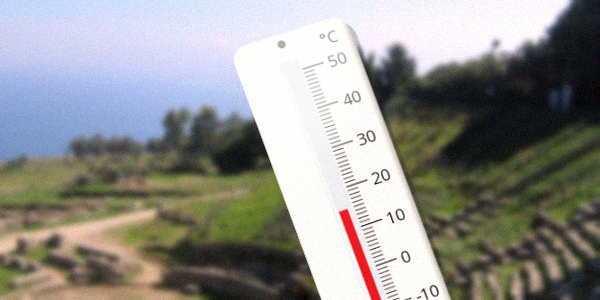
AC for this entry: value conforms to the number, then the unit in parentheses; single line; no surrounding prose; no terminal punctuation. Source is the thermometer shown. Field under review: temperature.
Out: 15 (°C)
